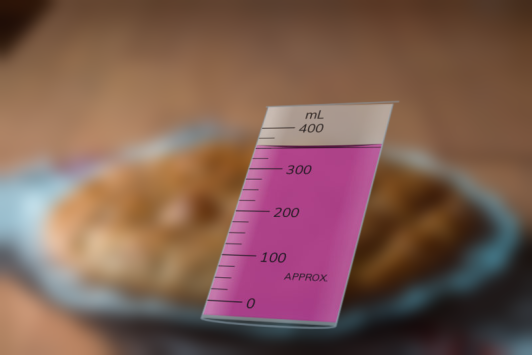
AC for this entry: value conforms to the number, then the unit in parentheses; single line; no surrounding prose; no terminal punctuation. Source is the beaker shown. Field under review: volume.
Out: 350 (mL)
